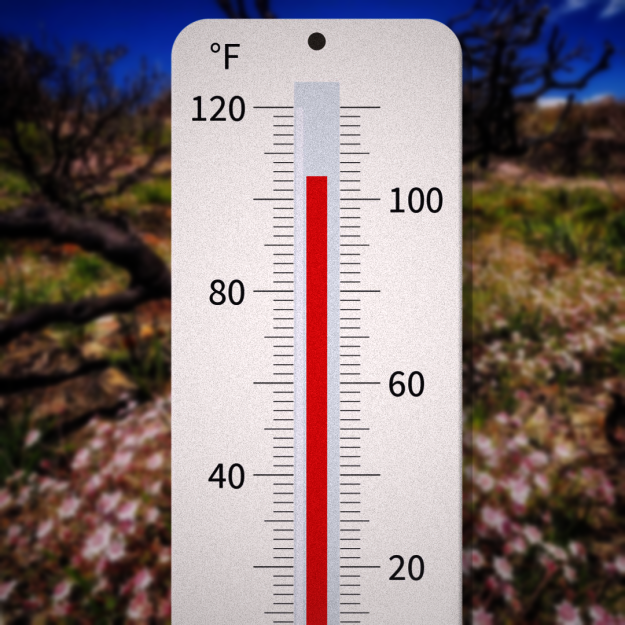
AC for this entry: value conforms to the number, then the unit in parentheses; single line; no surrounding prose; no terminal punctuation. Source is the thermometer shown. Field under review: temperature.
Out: 105 (°F)
